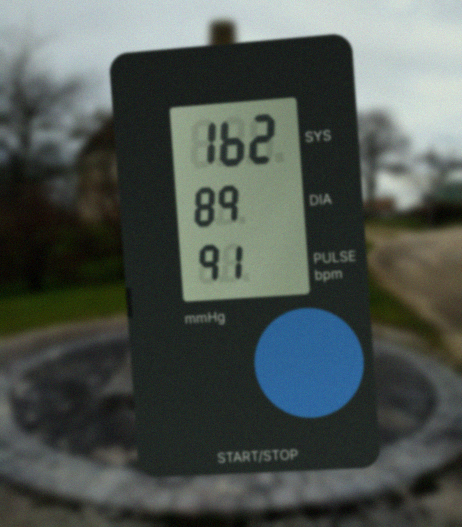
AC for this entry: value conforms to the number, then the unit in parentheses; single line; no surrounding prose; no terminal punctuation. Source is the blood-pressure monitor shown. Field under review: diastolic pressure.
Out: 89 (mmHg)
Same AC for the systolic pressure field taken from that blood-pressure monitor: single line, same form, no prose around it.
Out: 162 (mmHg)
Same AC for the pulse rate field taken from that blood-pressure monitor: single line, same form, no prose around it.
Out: 91 (bpm)
